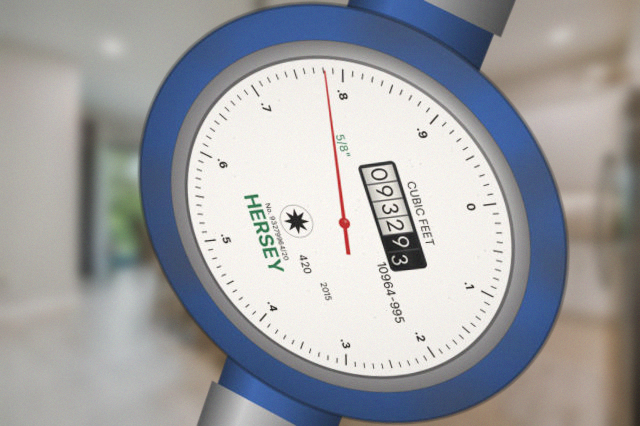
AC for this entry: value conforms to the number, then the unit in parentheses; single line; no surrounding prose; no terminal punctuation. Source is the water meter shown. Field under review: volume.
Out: 93292.78 (ft³)
